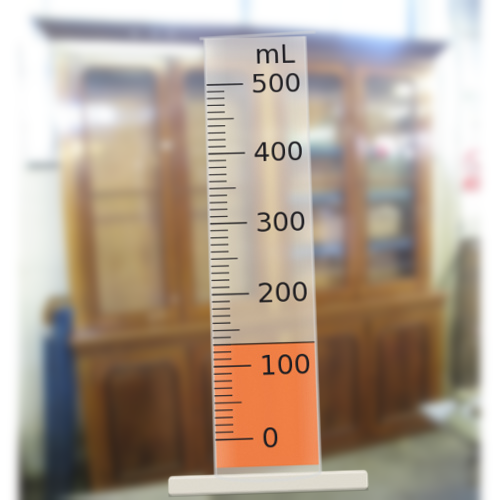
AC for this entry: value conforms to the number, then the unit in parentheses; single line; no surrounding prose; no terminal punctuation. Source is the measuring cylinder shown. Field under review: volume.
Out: 130 (mL)
